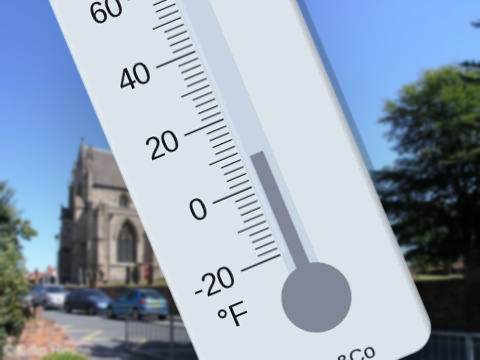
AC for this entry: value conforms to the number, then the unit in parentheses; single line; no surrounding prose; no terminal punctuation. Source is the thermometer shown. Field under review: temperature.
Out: 8 (°F)
